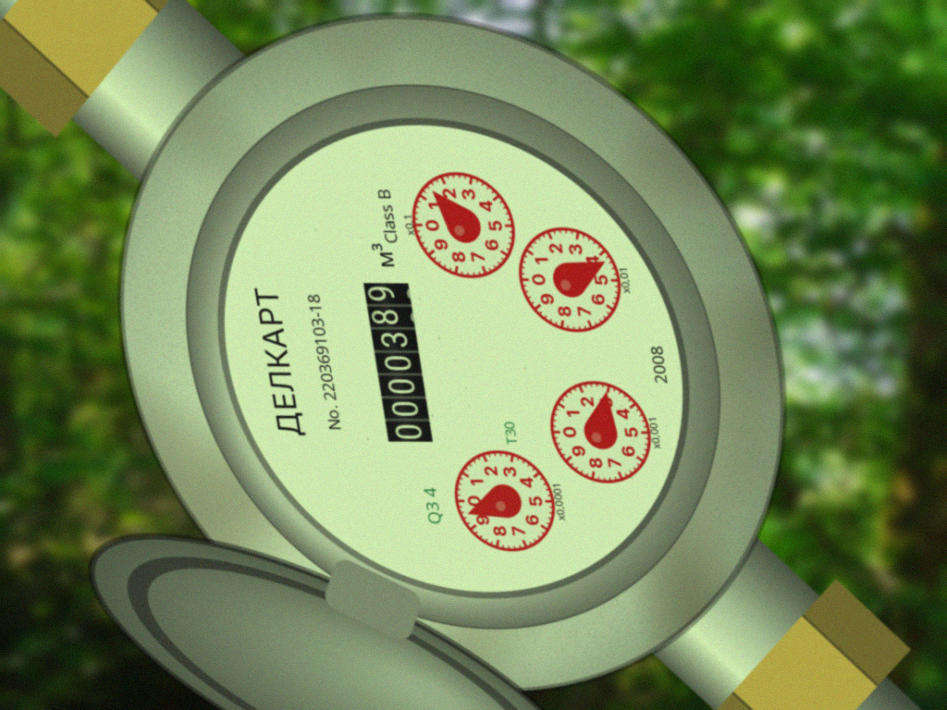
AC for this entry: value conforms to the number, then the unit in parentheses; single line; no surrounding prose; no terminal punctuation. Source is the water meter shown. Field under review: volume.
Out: 389.1429 (m³)
